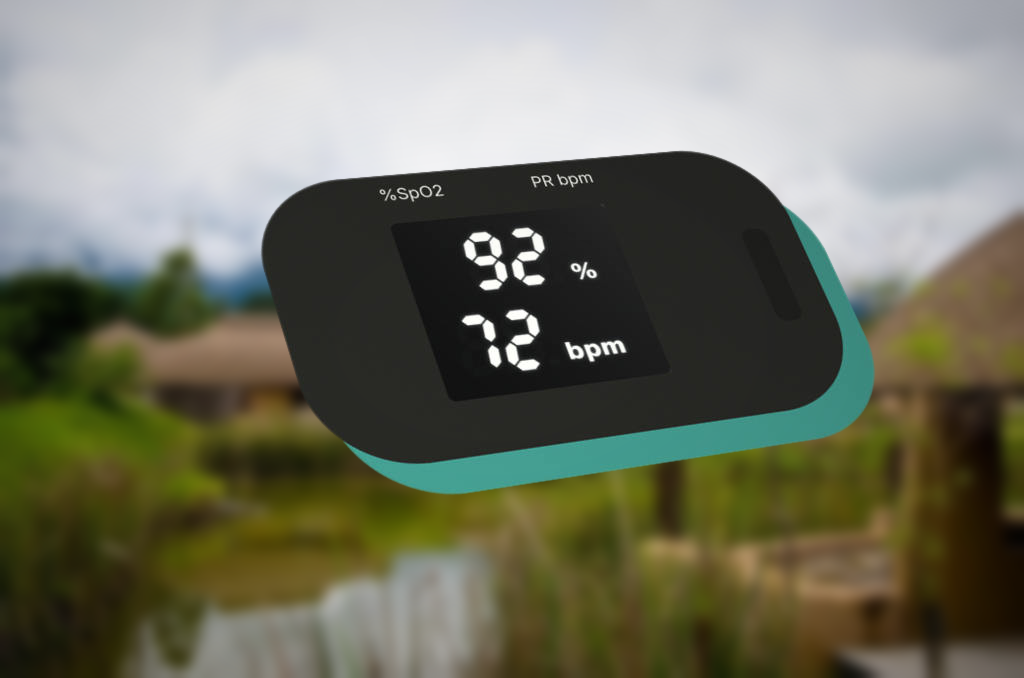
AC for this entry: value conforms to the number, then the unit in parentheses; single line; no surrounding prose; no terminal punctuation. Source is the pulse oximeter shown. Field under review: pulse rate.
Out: 72 (bpm)
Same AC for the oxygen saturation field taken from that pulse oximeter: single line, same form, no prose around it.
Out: 92 (%)
